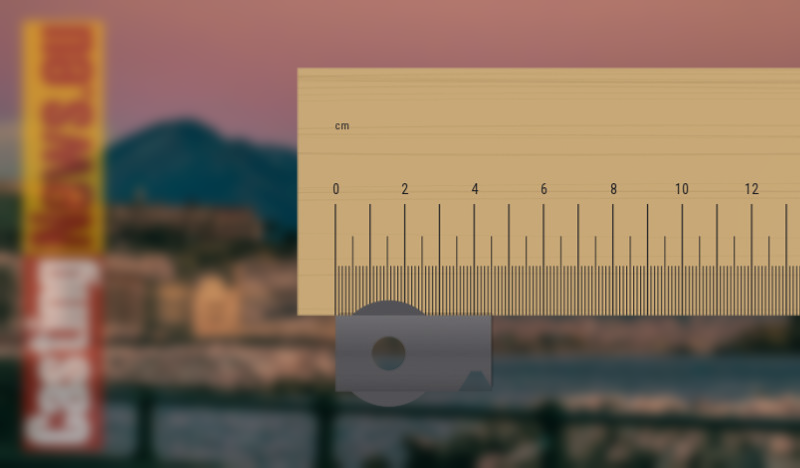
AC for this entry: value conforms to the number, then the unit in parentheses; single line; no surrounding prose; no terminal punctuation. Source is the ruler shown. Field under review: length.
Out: 4.5 (cm)
